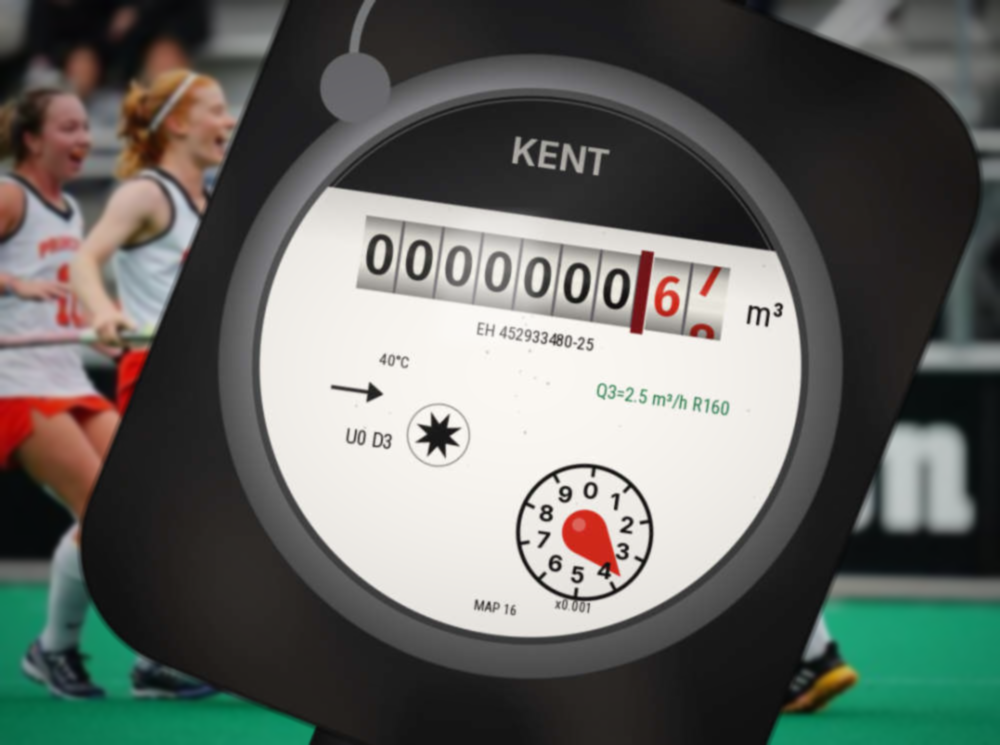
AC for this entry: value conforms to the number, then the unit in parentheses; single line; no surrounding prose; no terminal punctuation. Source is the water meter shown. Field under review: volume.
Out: 0.673 (m³)
